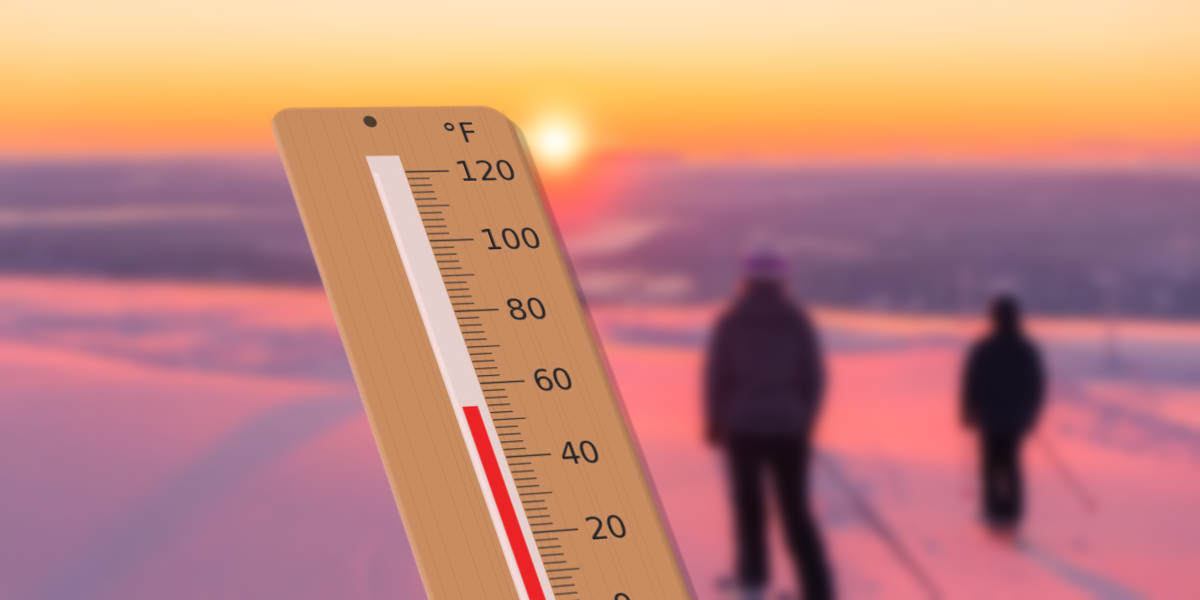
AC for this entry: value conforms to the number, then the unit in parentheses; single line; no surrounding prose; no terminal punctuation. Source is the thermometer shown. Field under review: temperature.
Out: 54 (°F)
